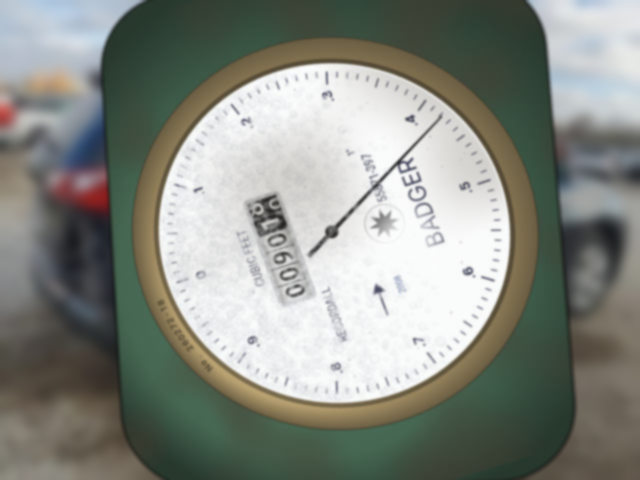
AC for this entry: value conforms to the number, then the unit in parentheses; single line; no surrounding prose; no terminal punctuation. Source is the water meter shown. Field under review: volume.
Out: 9018.42 (ft³)
